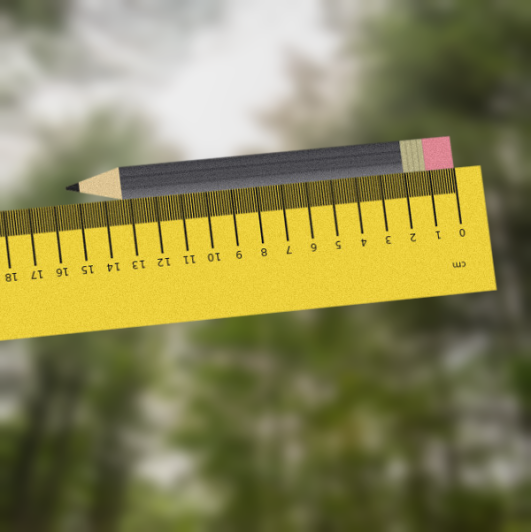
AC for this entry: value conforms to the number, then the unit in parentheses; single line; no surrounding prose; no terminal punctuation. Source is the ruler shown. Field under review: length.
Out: 15.5 (cm)
